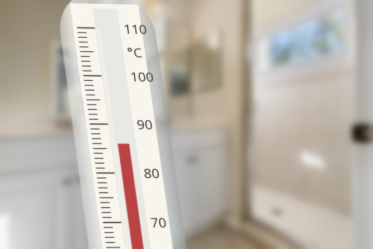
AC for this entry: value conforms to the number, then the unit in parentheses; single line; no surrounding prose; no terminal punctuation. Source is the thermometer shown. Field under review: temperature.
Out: 86 (°C)
